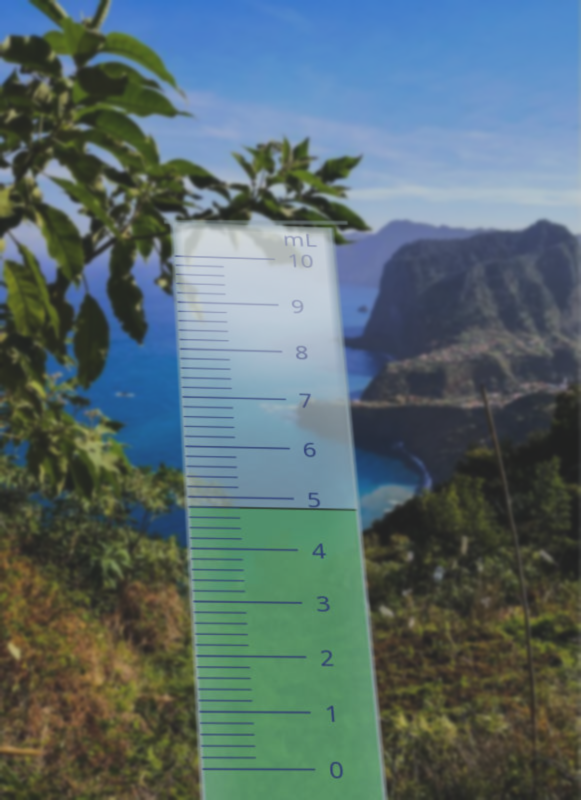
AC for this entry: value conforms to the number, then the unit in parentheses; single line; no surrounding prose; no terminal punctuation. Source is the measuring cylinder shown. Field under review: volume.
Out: 4.8 (mL)
